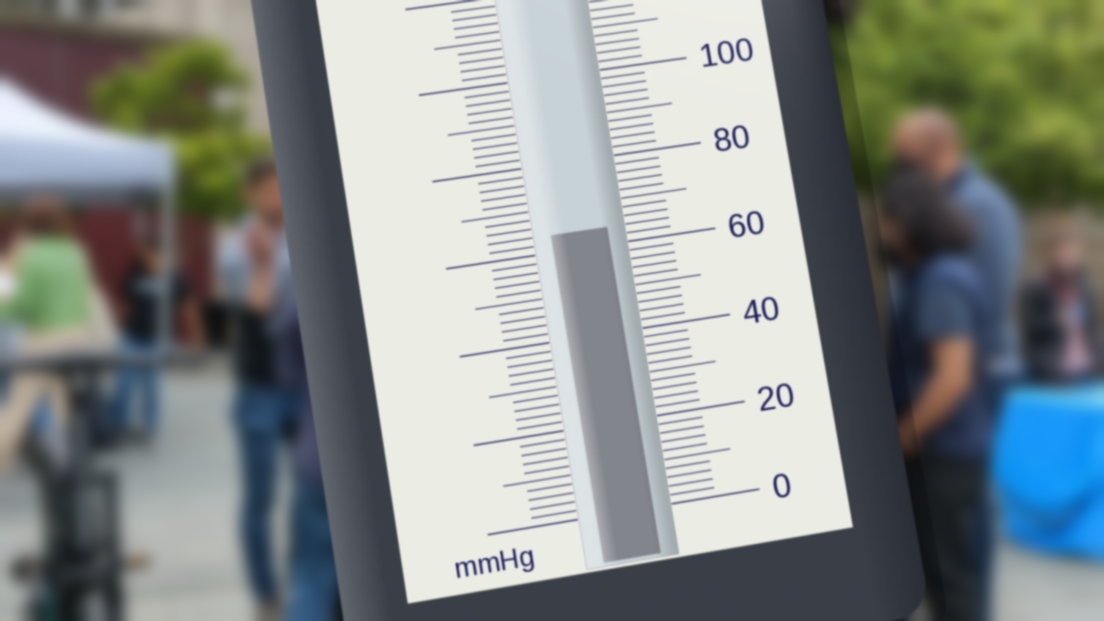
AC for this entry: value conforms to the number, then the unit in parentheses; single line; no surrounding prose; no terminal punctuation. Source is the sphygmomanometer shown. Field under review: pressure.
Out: 64 (mmHg)
